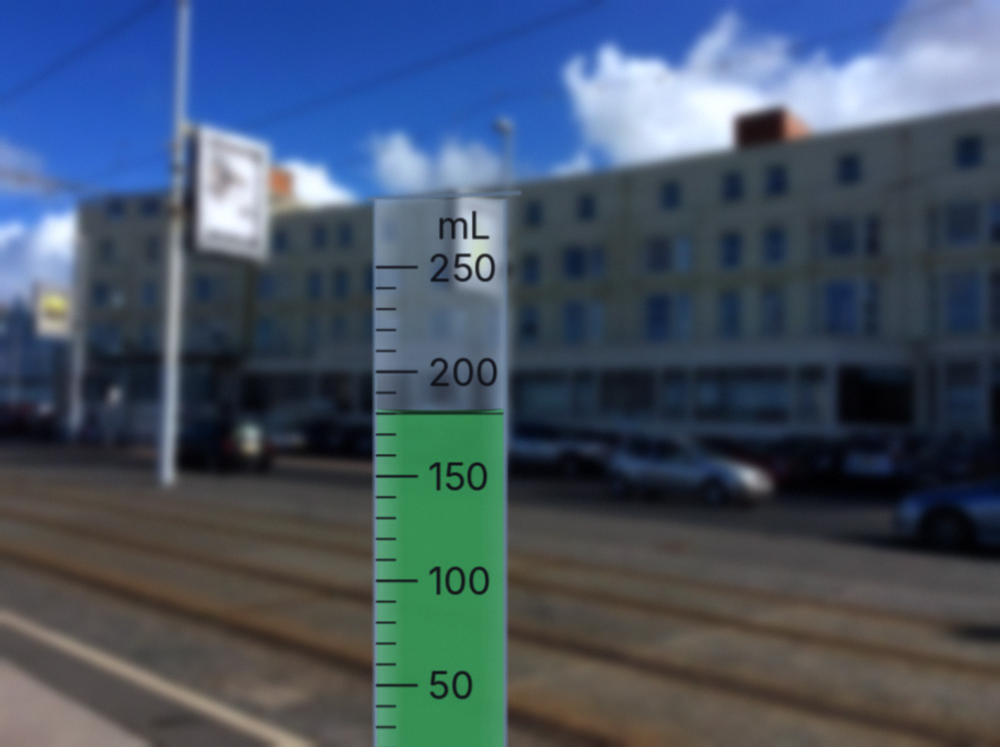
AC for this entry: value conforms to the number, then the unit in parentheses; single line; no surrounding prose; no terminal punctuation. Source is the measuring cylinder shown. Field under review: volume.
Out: 180 (mL)
